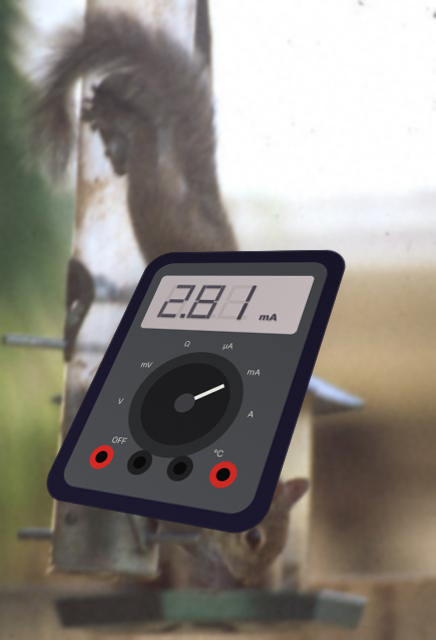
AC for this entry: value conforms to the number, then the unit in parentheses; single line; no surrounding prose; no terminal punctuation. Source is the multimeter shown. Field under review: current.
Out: 2.81 (mA)
